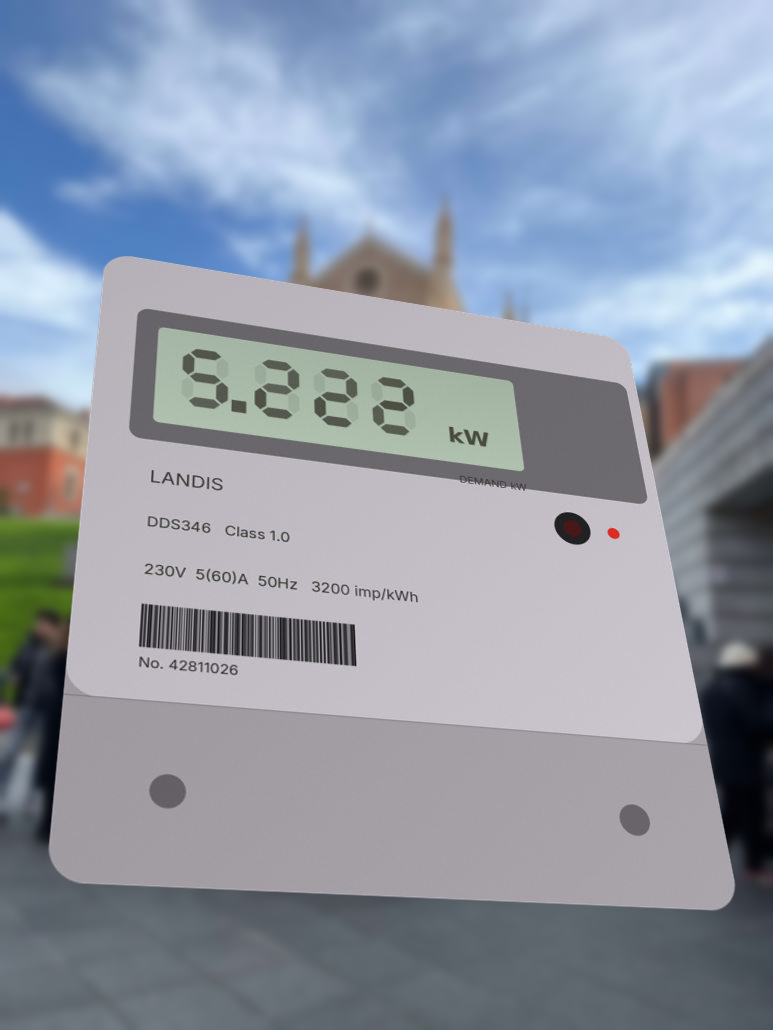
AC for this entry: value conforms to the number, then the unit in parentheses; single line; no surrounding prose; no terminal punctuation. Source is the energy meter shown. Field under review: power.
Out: 5.222 (kW)
